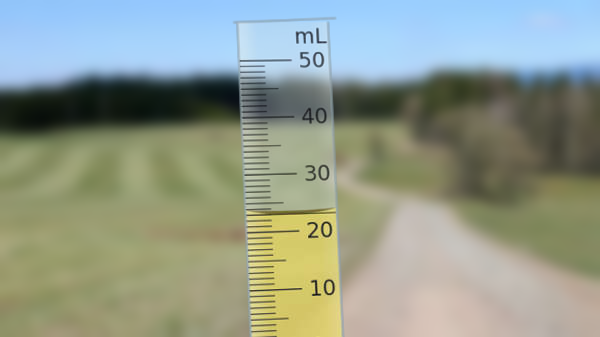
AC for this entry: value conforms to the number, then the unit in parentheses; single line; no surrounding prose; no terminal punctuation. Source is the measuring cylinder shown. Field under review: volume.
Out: 23 (mL)
